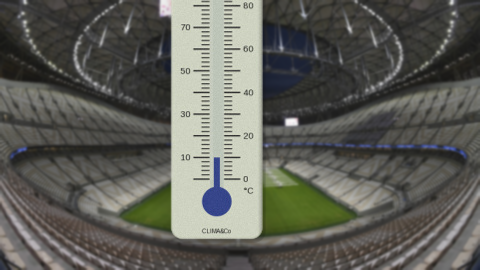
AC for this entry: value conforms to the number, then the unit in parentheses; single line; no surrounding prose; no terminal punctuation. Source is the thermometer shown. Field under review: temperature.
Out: 10 (°C)
